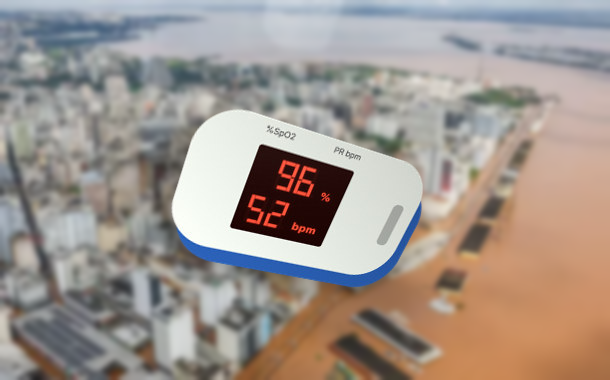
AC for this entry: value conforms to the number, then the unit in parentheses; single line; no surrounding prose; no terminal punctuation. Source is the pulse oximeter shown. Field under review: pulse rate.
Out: 52 (bpm)
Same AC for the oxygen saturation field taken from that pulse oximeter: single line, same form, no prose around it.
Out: 96 (%)
